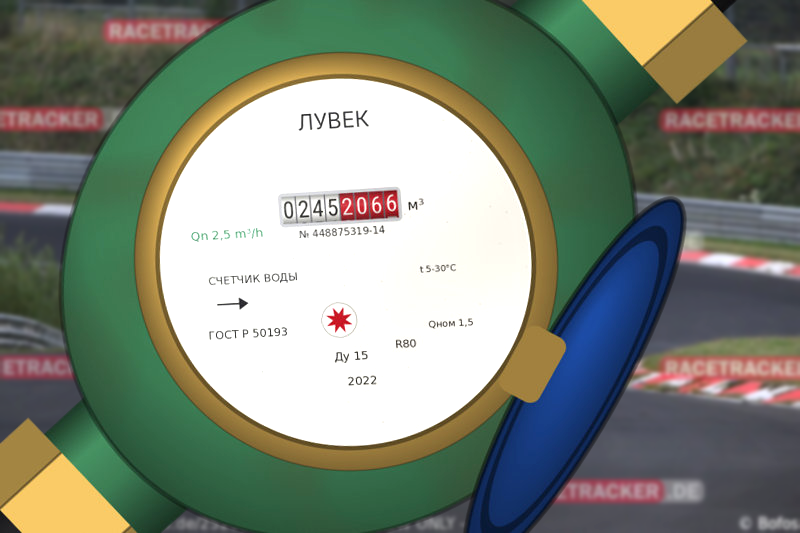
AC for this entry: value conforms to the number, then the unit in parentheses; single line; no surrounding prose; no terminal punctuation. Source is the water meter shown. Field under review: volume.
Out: 245.2066 (m³)
